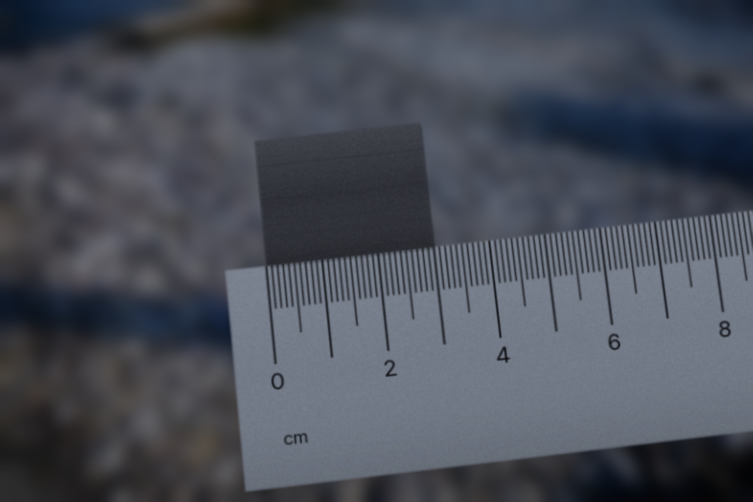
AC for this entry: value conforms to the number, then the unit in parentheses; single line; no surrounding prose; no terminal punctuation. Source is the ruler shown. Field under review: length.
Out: 3 (cm)
